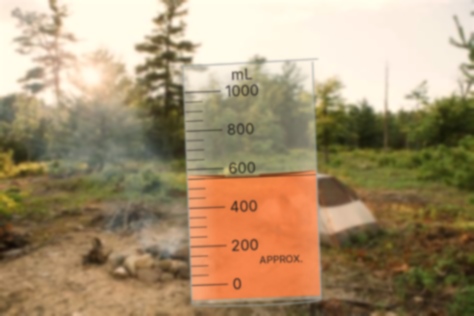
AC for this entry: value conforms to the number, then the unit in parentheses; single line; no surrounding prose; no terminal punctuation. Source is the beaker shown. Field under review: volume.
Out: 550 (mL)
